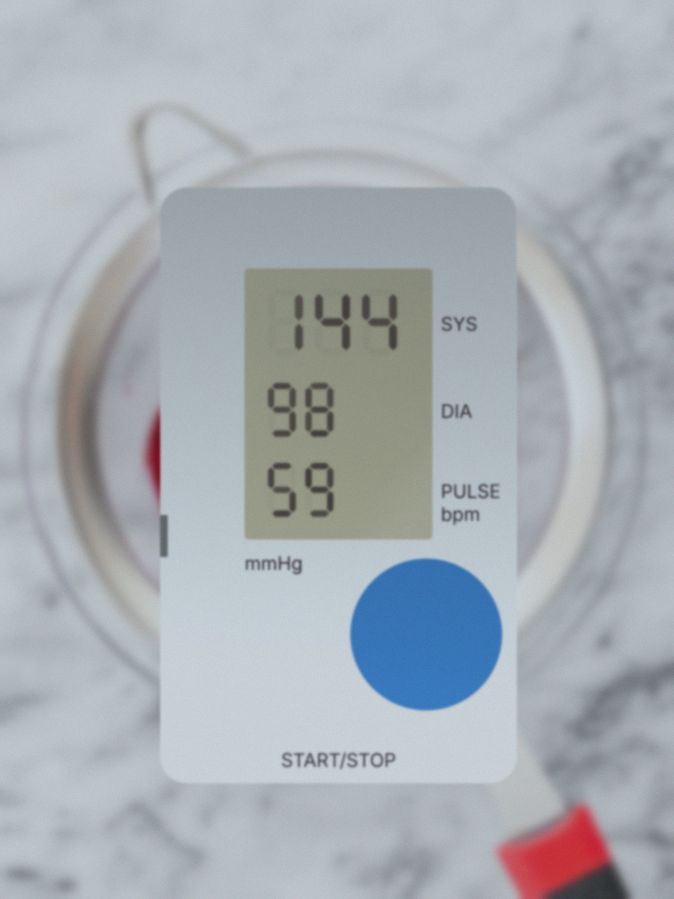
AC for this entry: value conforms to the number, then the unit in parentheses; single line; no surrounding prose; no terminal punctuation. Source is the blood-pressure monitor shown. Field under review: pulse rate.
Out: 59 (bpm)
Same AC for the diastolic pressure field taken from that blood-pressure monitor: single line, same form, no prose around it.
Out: 98 (mmHg)
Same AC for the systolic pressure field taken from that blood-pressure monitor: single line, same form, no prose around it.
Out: 144 (mmHg)
